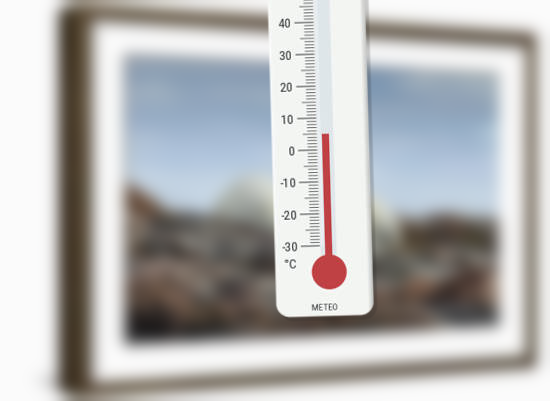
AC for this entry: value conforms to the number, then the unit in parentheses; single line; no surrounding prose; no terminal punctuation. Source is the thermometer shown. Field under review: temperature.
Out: 5 (°C)
